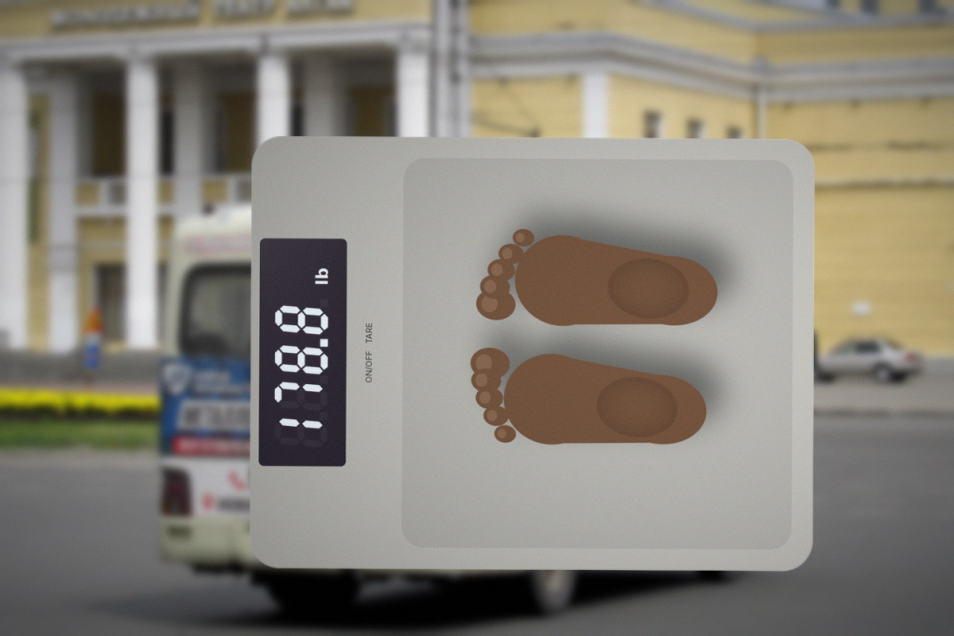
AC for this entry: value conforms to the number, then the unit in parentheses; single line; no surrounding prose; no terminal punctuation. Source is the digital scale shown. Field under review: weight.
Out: 178.8 (lb)
